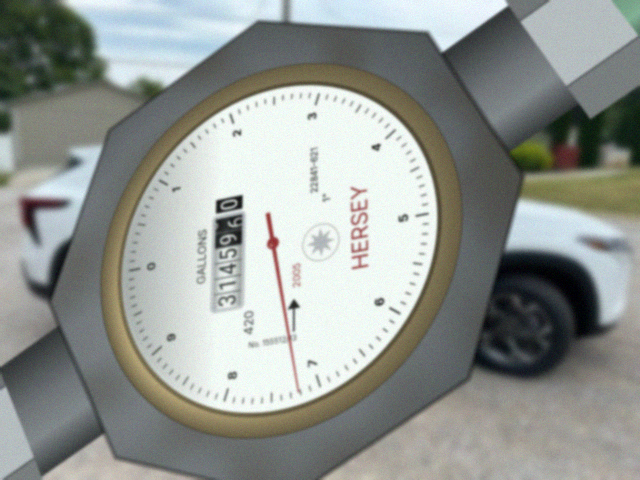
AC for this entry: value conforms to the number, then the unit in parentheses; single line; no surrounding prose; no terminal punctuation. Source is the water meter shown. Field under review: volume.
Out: 3145957.2 (gal)
